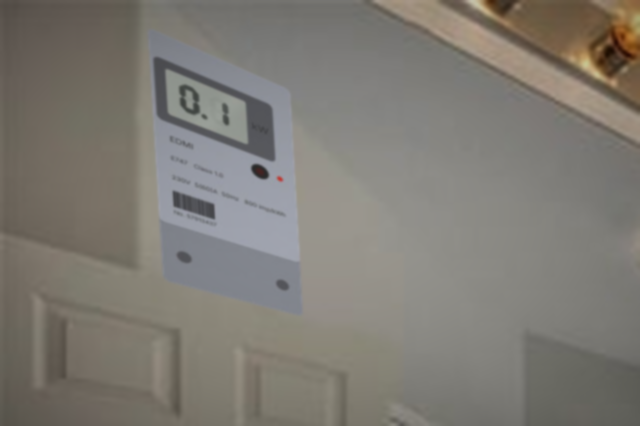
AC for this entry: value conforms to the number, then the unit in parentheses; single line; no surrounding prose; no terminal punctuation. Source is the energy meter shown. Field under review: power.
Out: 0.1 (kW)
